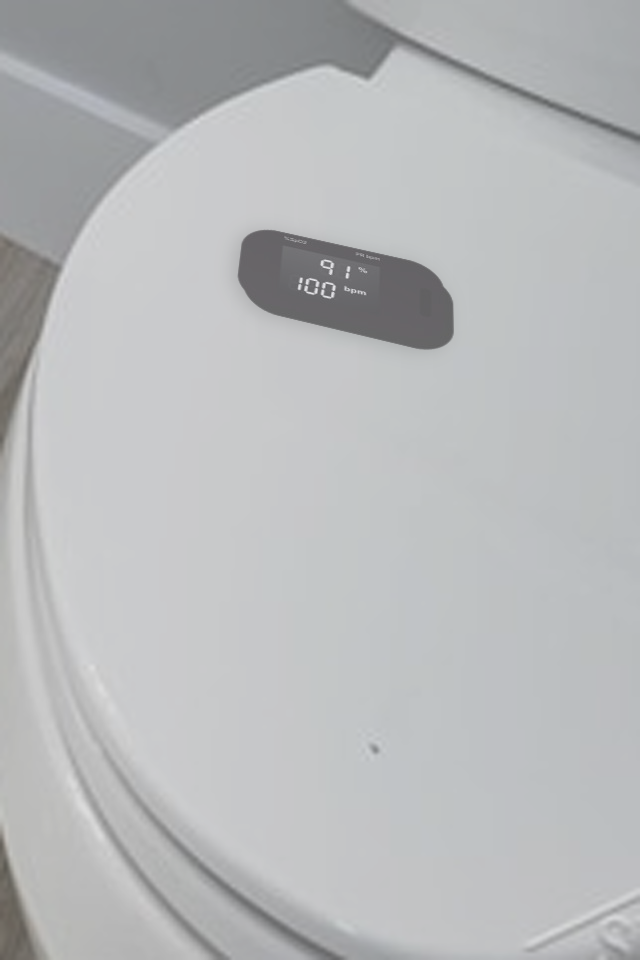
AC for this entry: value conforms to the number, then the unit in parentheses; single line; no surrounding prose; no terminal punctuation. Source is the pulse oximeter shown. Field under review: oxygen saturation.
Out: 91 (%)
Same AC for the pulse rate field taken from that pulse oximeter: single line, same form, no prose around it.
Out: 100 (bpm)
